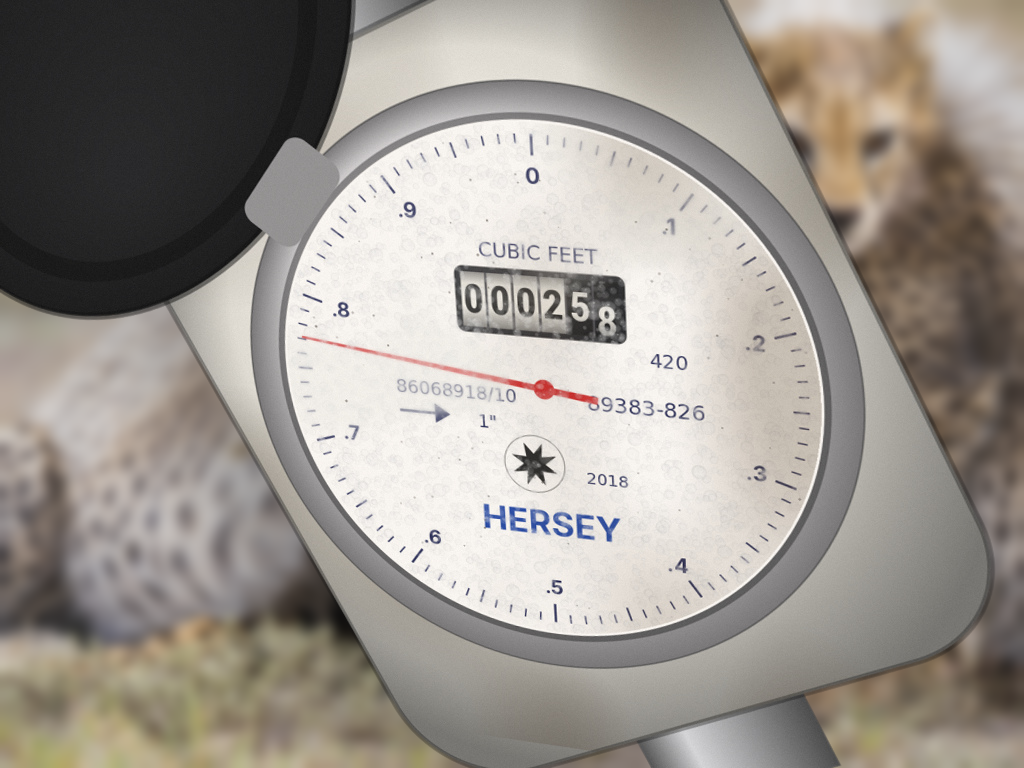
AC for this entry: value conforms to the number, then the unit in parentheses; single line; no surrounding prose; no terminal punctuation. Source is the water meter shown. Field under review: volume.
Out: 257.77 (ft³)
